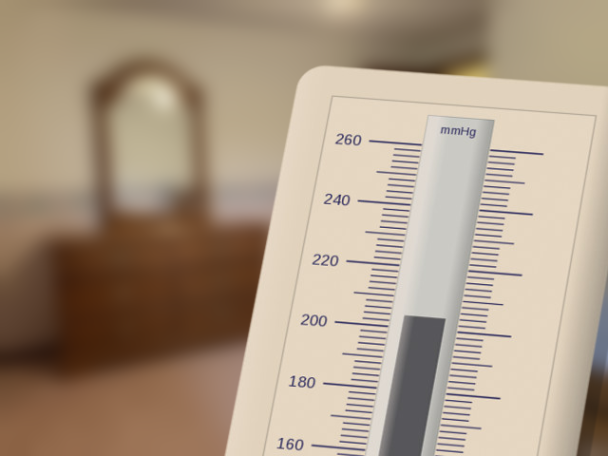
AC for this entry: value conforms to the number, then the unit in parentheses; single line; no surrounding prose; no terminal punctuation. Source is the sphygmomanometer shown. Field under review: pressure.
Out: 204 (mmHg)
